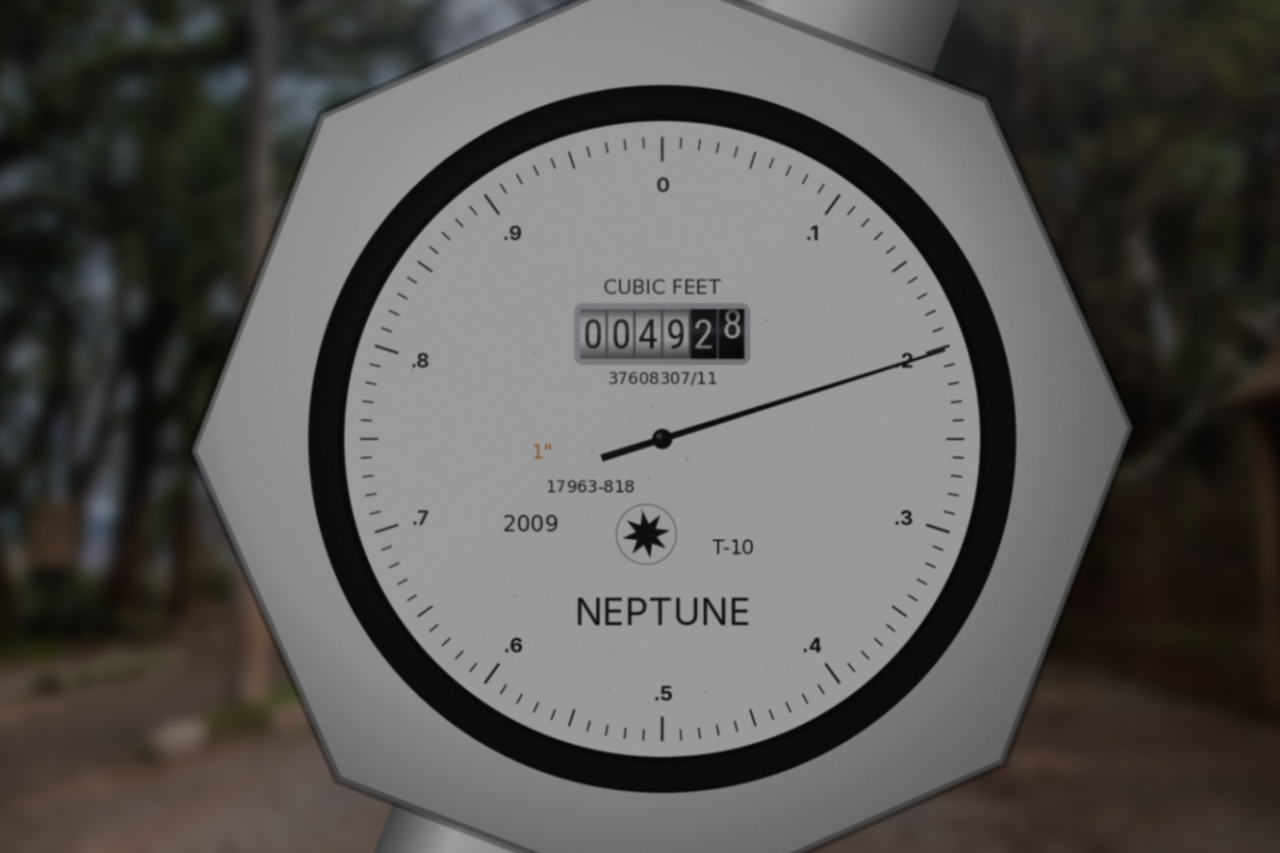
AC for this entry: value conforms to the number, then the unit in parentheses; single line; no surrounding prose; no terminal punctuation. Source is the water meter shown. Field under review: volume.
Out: 4928.20 (ft³)
